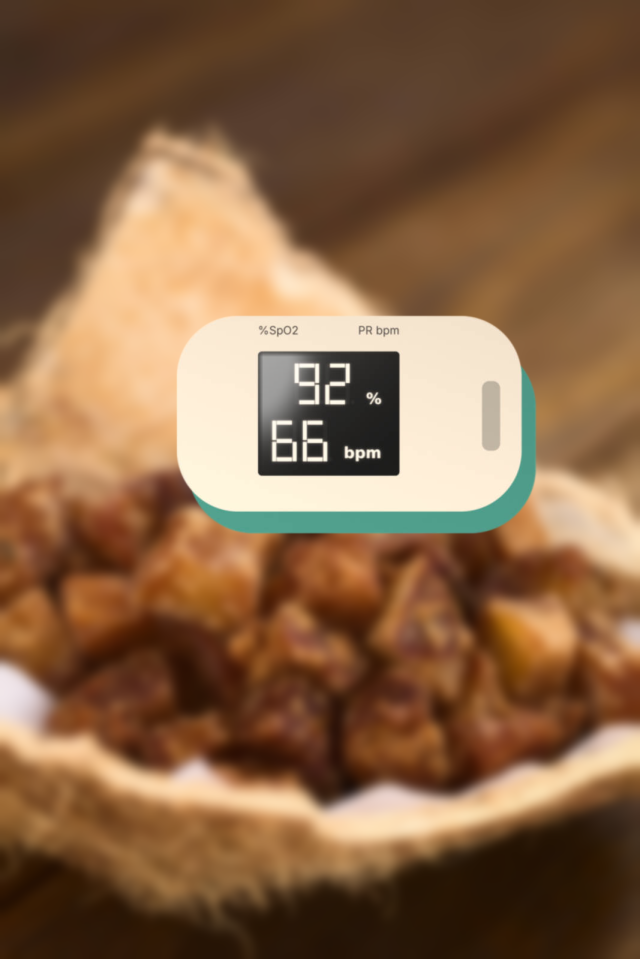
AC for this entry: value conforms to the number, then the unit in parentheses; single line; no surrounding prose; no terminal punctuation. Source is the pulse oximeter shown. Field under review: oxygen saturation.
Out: 92 (%)
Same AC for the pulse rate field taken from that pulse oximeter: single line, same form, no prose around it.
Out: 66 (bpm)
